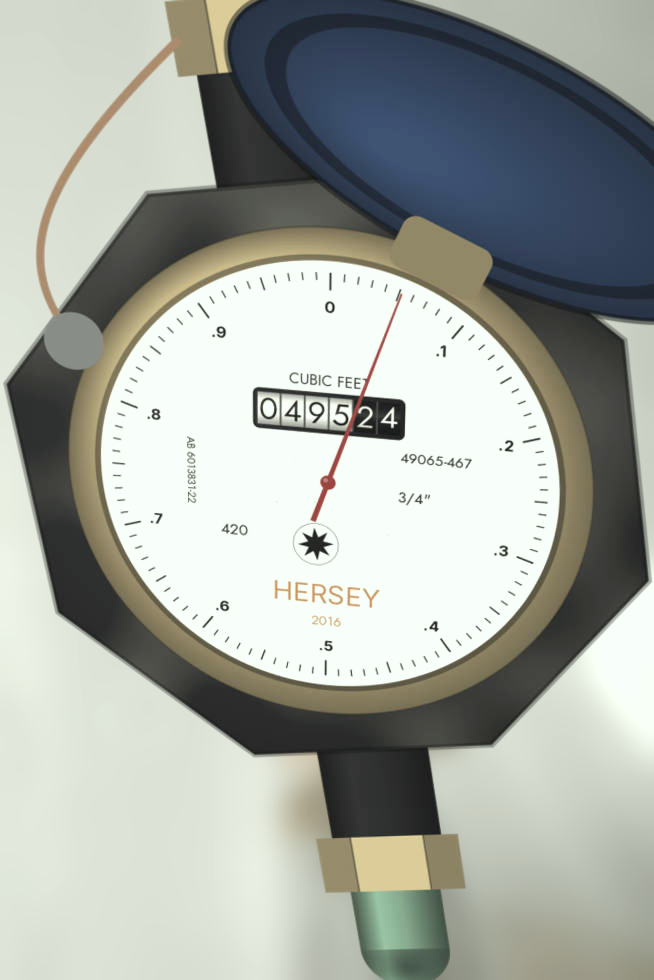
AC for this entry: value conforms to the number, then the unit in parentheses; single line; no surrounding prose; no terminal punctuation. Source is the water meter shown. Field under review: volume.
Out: 49524.05 (ft³)
